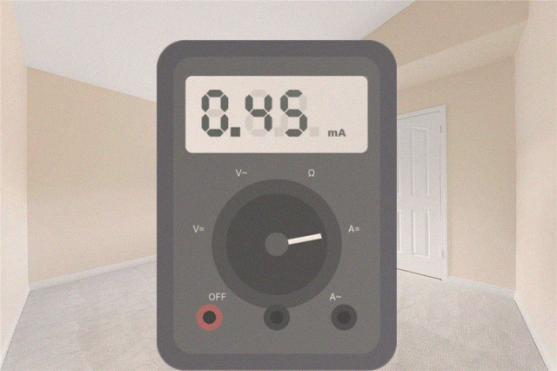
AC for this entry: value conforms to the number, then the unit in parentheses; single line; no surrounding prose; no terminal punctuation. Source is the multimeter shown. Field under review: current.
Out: 0.45 (mA)
